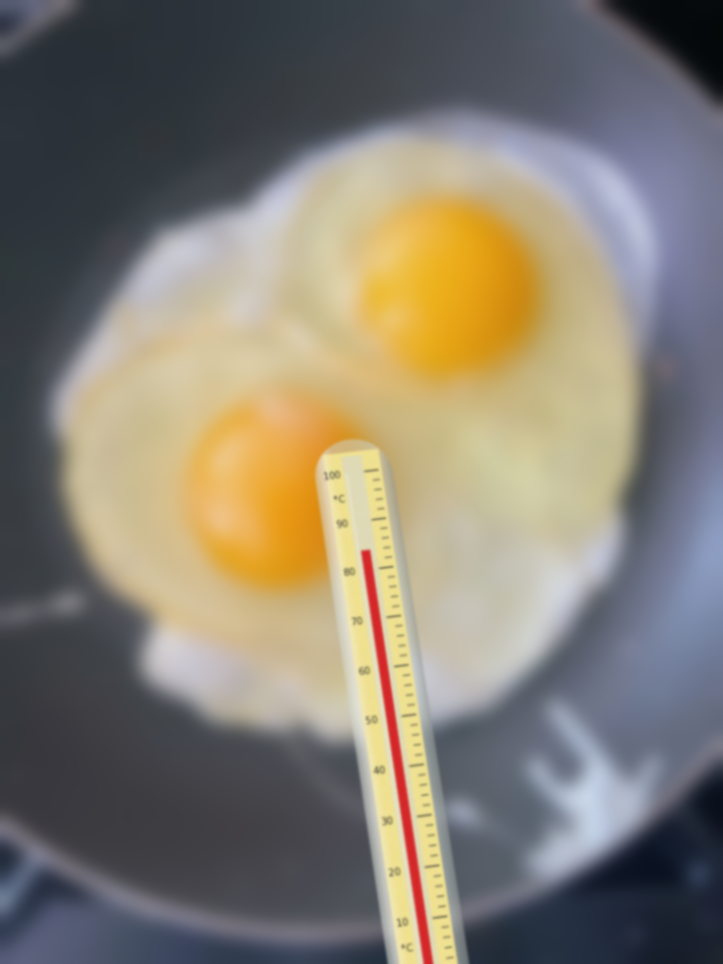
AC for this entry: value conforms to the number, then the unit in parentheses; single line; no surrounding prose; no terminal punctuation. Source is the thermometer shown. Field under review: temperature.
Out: 84 (°C)
